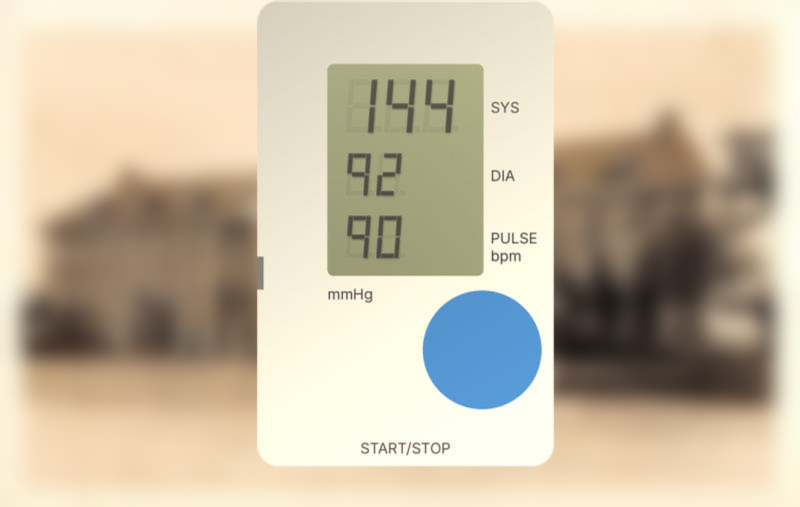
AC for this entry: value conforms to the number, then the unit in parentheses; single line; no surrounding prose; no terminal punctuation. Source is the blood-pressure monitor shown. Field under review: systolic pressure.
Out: 144 (mmHg)
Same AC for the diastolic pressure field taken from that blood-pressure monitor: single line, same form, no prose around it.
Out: 92 (mmHg)
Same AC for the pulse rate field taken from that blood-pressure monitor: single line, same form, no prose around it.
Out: 90 (bpm)
